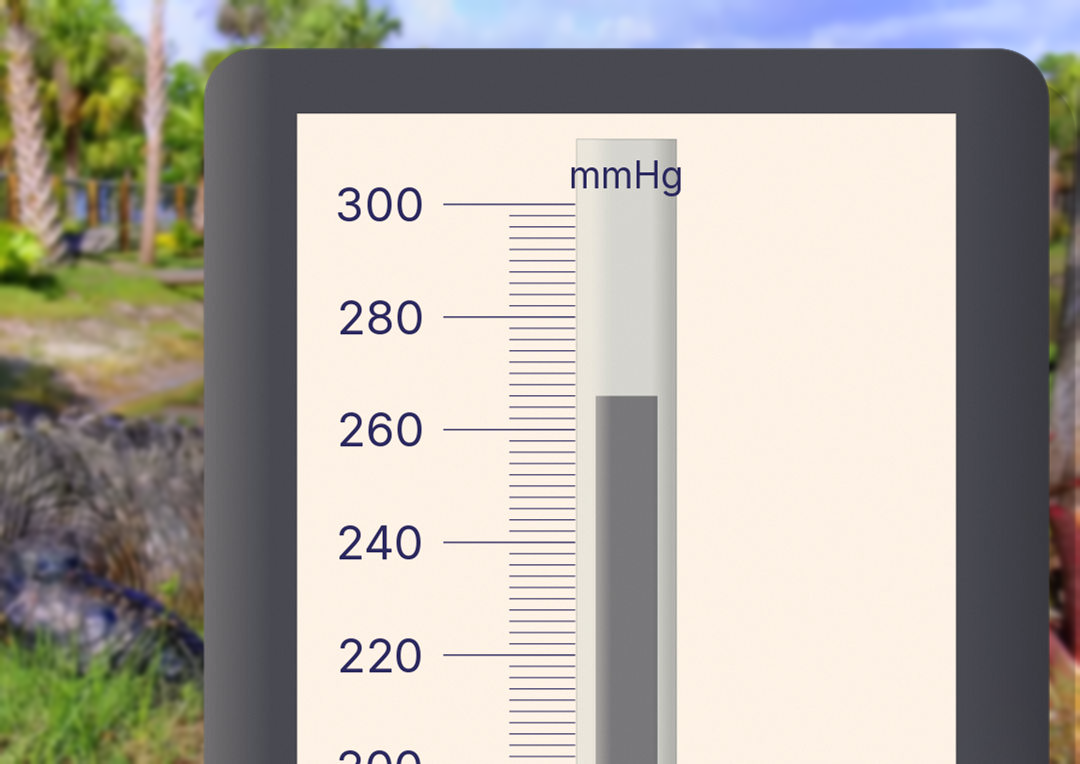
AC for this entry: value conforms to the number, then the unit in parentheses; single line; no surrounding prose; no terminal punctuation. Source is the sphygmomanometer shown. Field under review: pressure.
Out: 266 (mmHg)
